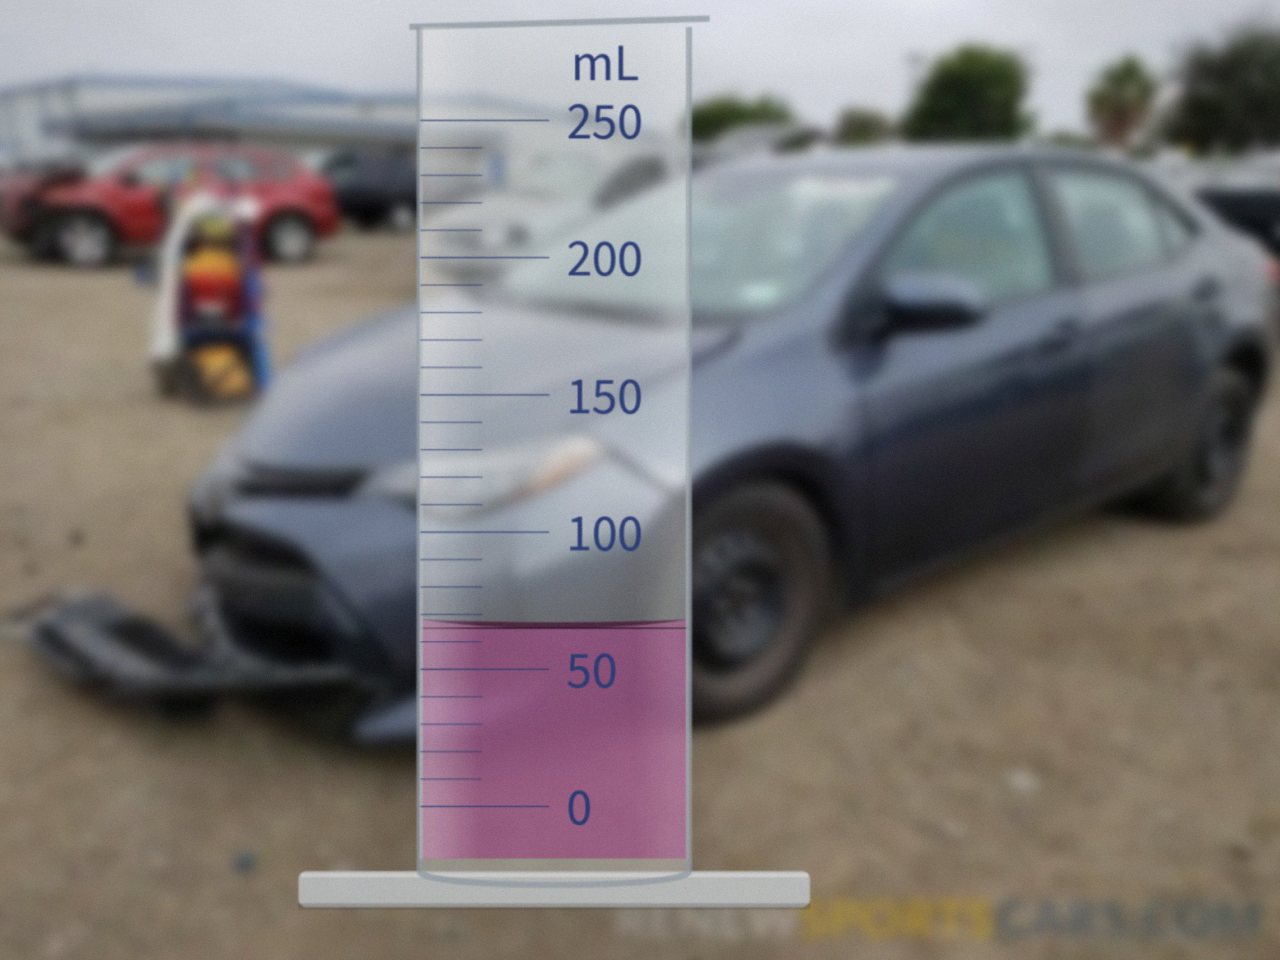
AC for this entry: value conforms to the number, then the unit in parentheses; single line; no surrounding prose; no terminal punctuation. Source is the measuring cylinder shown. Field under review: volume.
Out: 65 (mL)
